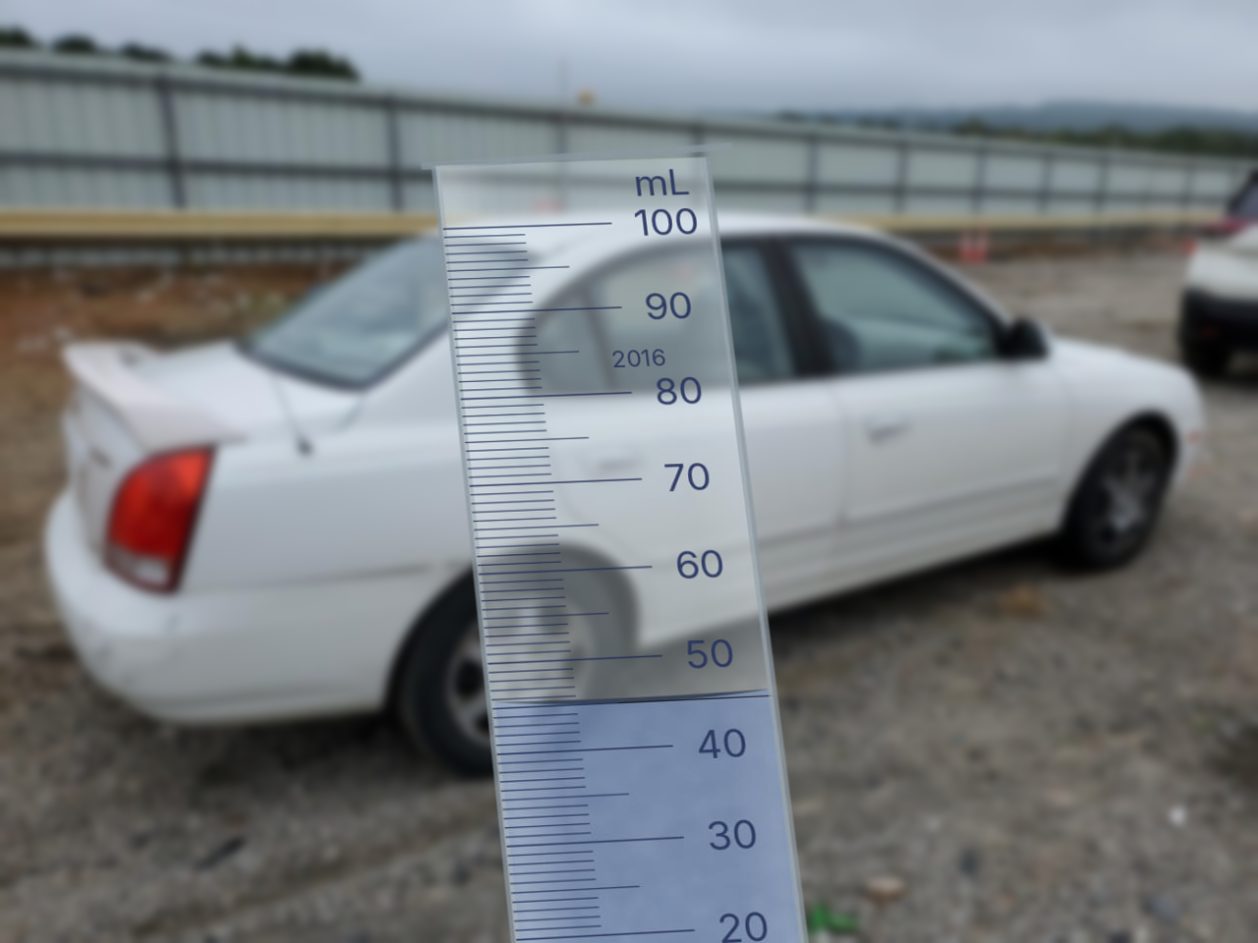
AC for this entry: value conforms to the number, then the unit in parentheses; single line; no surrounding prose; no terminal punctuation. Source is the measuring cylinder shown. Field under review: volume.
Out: 45 (mL)
